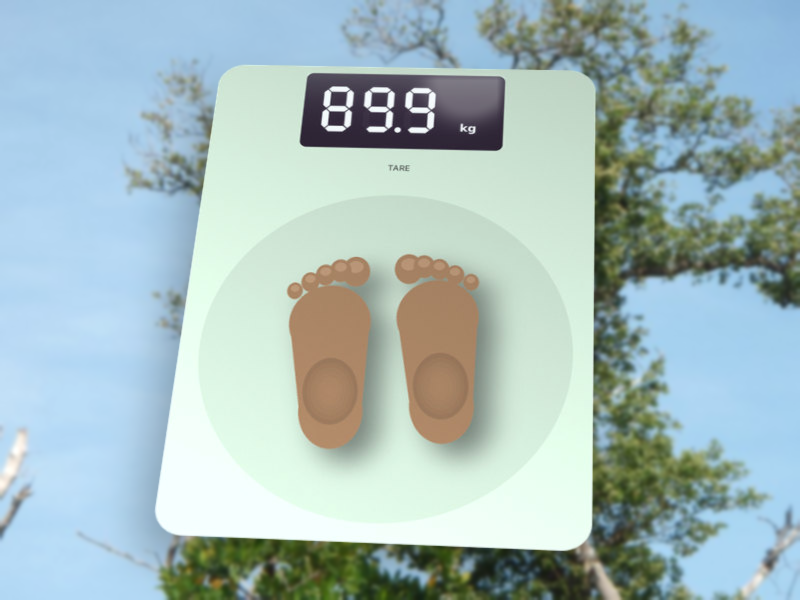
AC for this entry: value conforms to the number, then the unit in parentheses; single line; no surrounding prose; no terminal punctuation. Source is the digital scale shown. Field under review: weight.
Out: 89.9 (kg)
